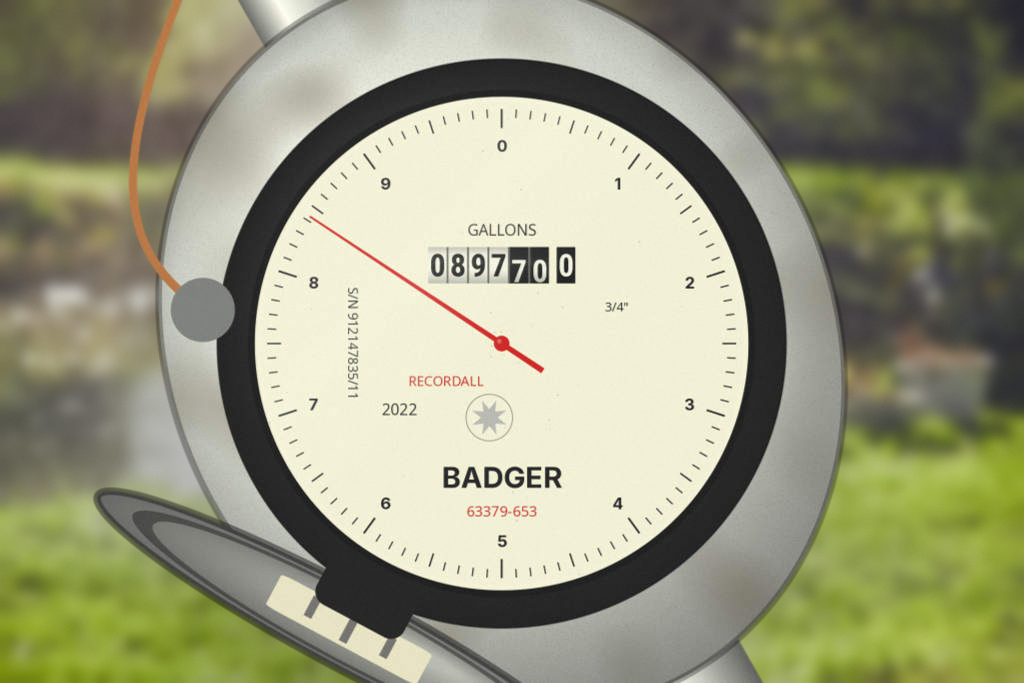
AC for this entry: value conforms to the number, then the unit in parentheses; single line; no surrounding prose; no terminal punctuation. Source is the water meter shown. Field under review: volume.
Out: 897698.4 (gal)
